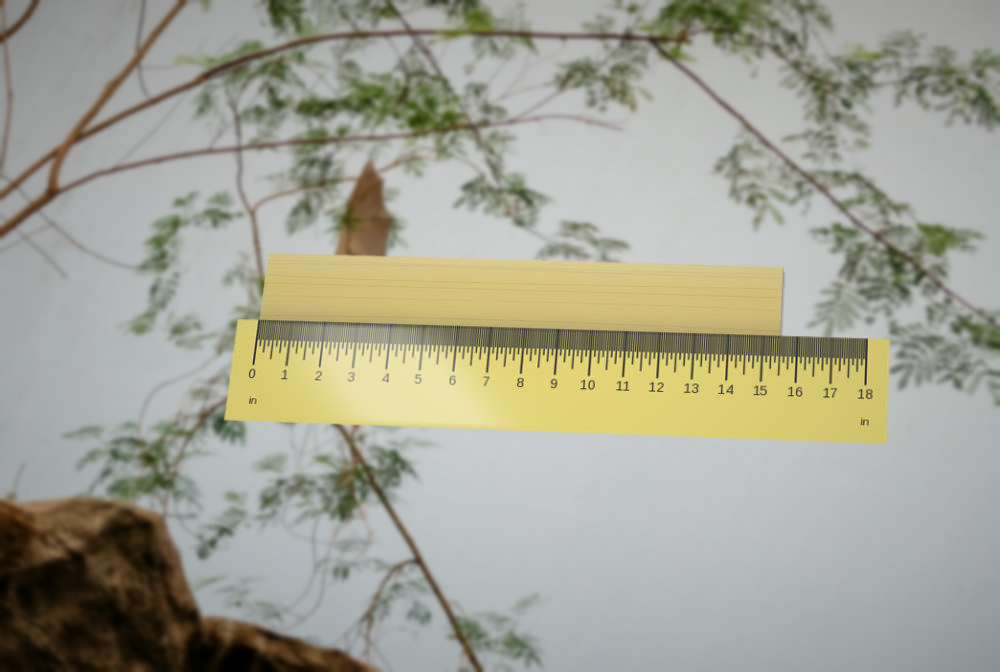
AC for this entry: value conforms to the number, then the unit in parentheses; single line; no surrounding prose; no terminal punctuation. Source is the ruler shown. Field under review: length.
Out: 15.5 (in)
